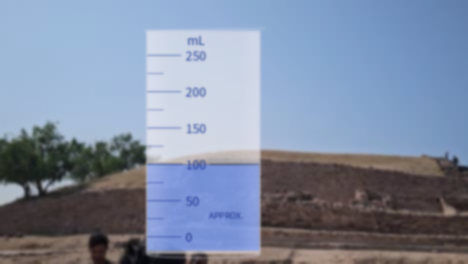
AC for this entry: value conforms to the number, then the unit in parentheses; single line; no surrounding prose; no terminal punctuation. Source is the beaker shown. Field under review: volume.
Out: 100 (mL)
